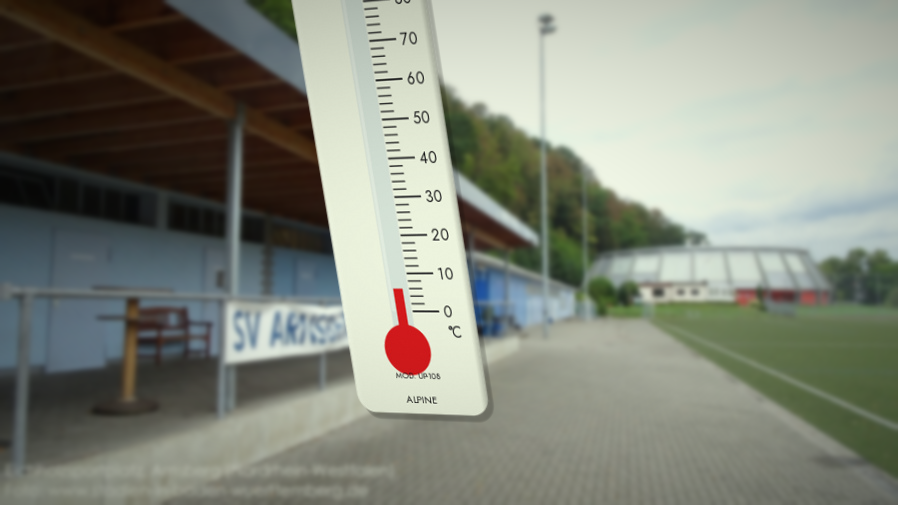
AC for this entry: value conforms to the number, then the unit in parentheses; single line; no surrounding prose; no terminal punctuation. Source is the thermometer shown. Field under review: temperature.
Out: 6 (°C)
